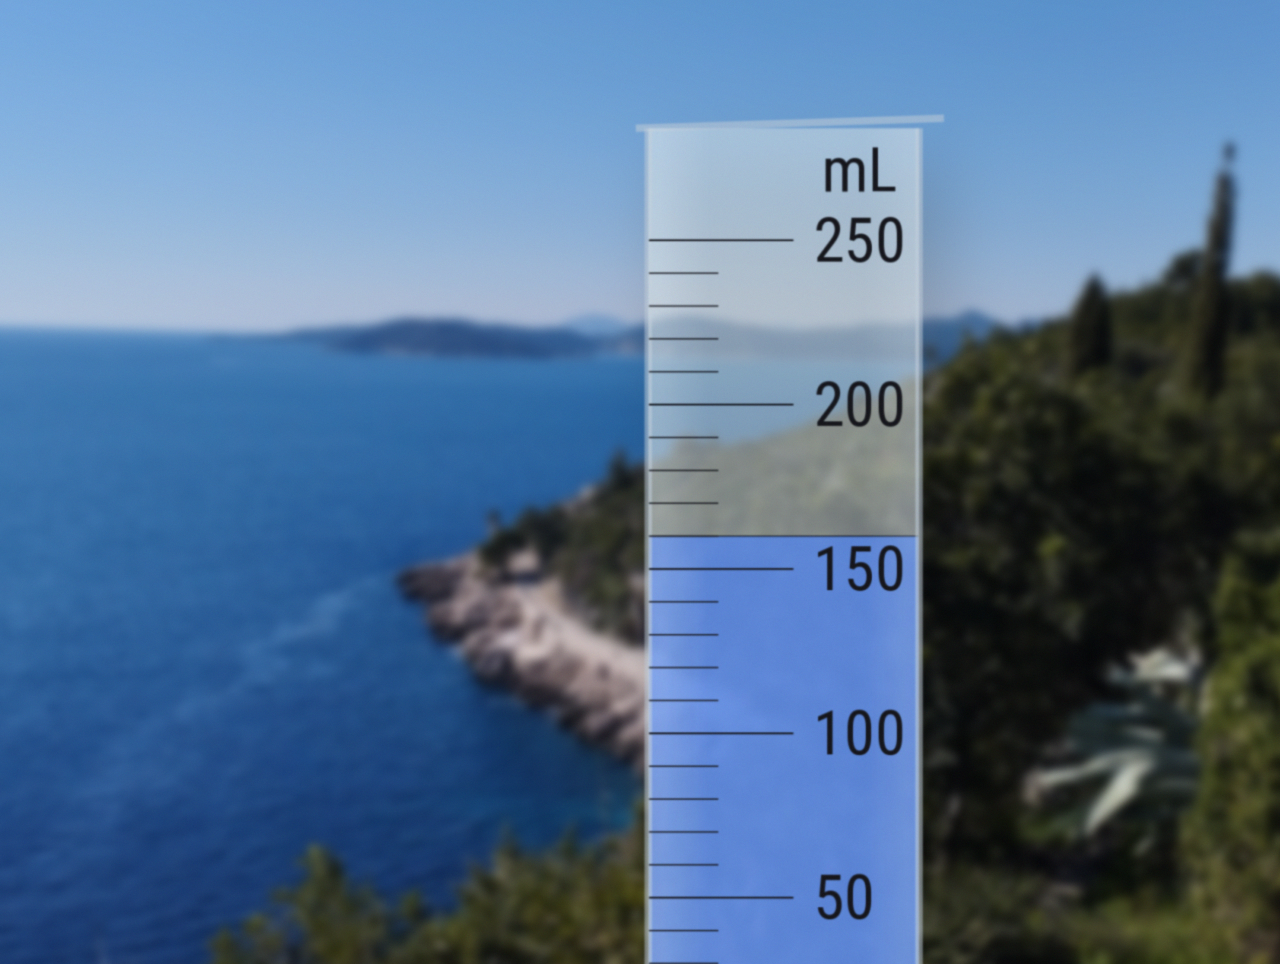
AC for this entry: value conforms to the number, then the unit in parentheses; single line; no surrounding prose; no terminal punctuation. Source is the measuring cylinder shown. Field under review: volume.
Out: 160 (mL)
